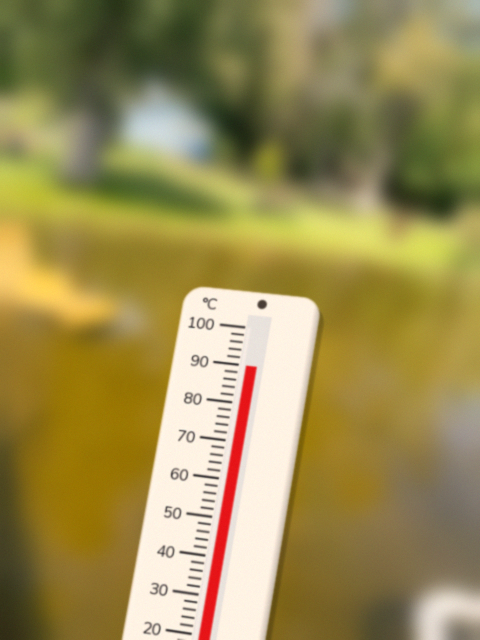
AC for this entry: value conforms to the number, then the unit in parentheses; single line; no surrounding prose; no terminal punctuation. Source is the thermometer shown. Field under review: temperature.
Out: 90 (°C)
